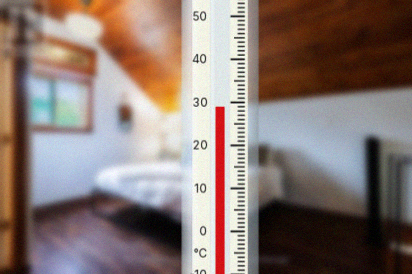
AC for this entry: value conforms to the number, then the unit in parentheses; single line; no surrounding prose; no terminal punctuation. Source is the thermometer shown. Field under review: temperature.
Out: 29 (°C)
